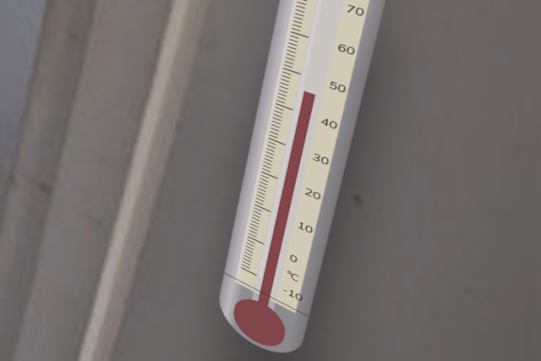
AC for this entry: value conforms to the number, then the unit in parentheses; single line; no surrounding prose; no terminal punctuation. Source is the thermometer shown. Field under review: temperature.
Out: 46 (°C)
